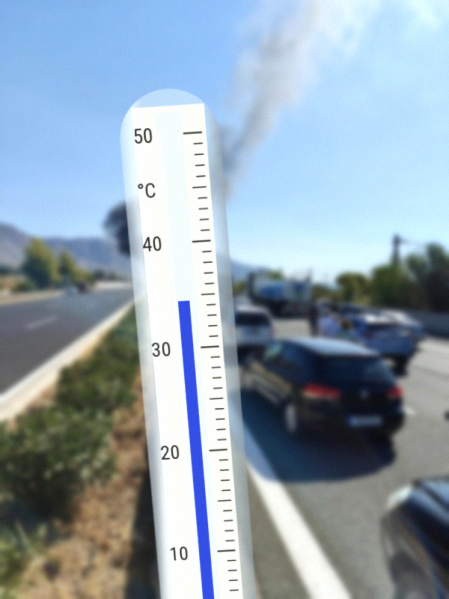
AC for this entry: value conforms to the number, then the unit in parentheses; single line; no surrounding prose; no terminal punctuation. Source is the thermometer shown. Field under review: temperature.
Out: 34.5 (°C)
